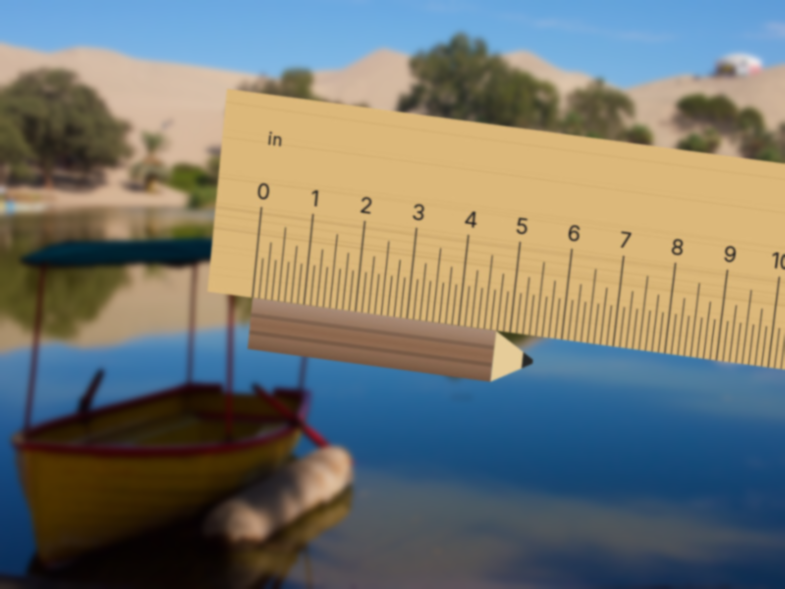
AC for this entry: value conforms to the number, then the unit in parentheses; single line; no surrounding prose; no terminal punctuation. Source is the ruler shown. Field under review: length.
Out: 5.5 (in)
